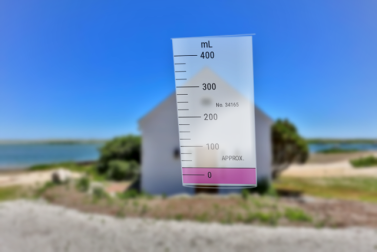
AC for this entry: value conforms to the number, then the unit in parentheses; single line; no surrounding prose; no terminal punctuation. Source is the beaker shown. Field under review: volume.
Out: 25 (mL)
